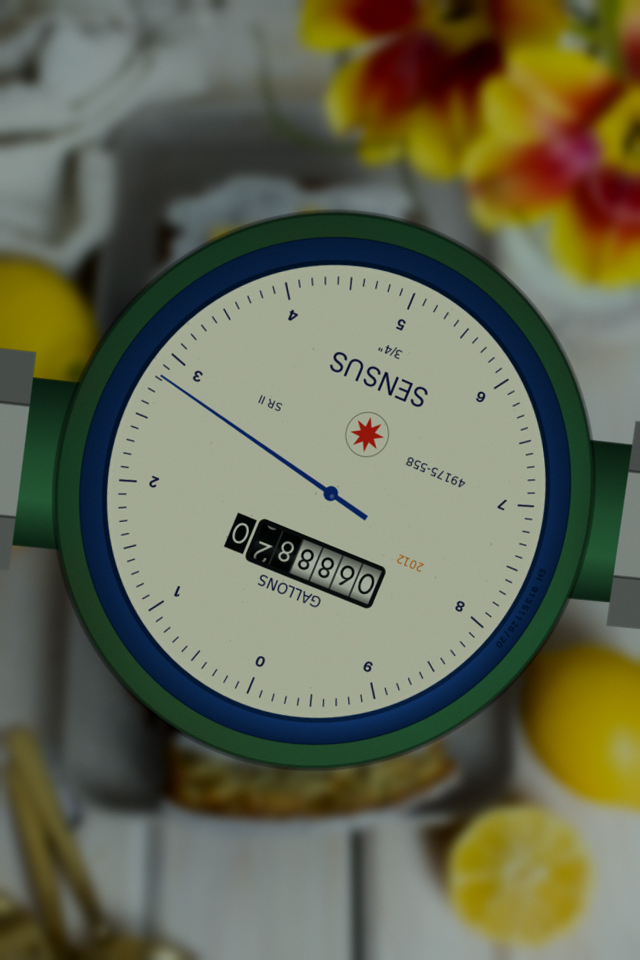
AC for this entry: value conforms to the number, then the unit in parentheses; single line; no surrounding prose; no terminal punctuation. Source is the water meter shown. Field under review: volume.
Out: 688822.8 (gal)
